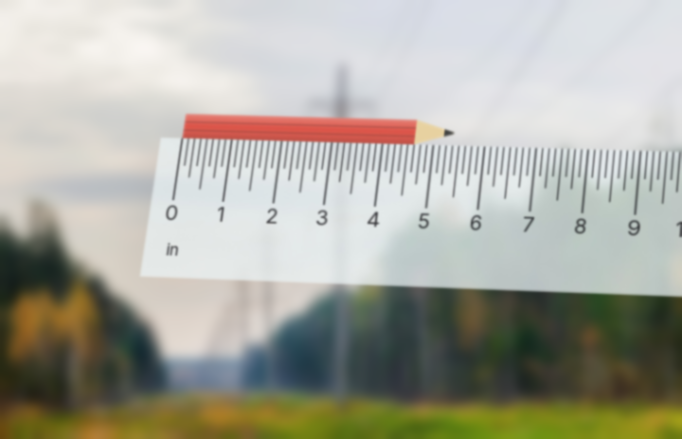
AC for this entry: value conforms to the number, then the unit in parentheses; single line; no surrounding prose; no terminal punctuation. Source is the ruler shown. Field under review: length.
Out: 5.375 (in)
